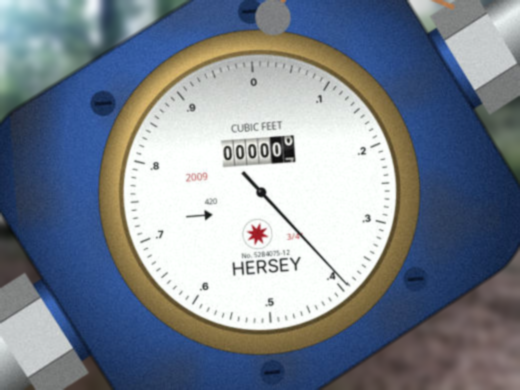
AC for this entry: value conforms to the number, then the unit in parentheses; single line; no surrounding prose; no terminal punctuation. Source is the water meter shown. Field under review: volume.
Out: 6.39 (ft³)
